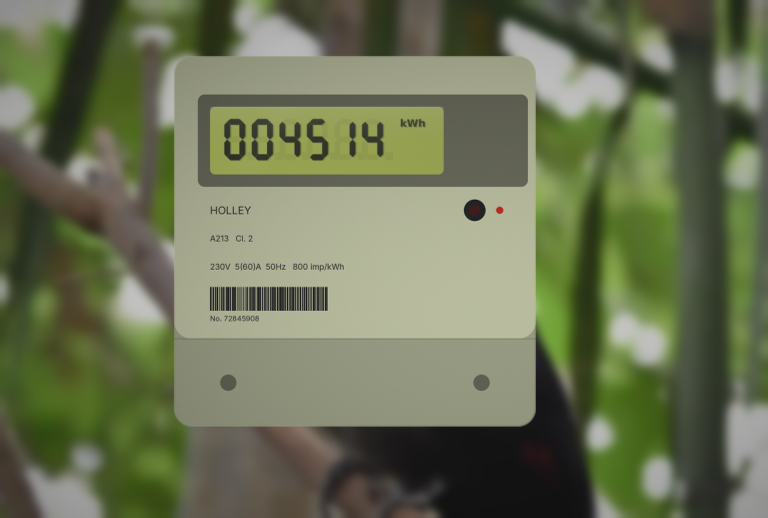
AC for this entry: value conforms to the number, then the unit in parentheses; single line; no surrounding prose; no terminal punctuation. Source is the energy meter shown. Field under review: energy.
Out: 4514 (kWh)
